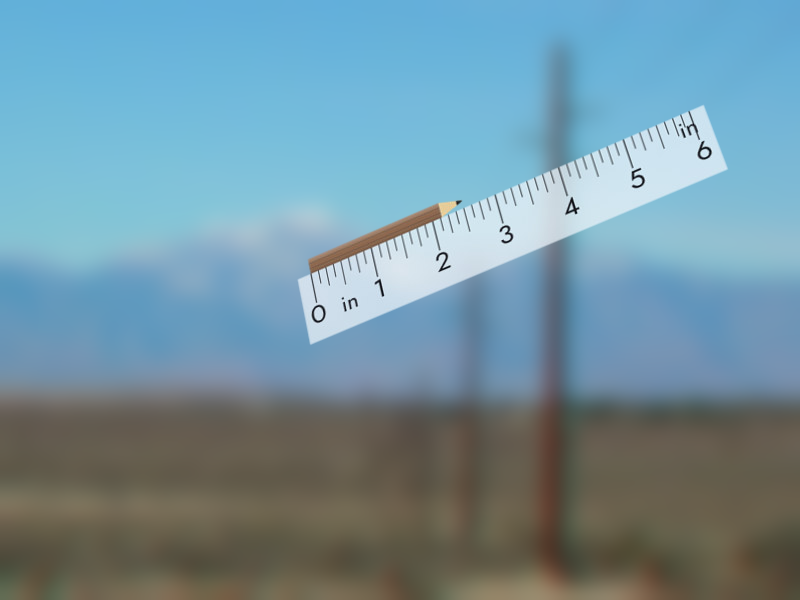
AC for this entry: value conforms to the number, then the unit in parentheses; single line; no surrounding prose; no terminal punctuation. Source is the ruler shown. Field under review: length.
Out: 2.5 (in)
